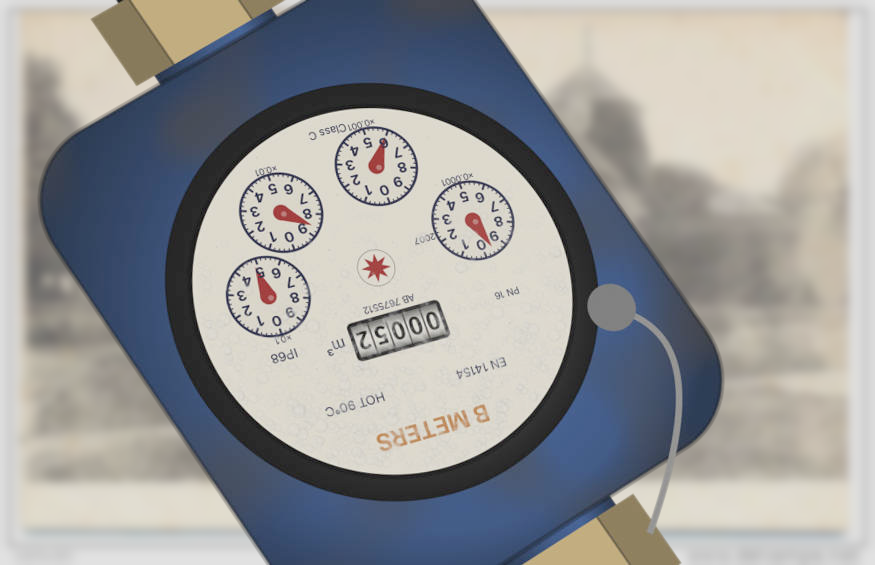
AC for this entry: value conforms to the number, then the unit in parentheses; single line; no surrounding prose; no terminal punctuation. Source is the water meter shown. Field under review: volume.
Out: 52.4859 (m³)
